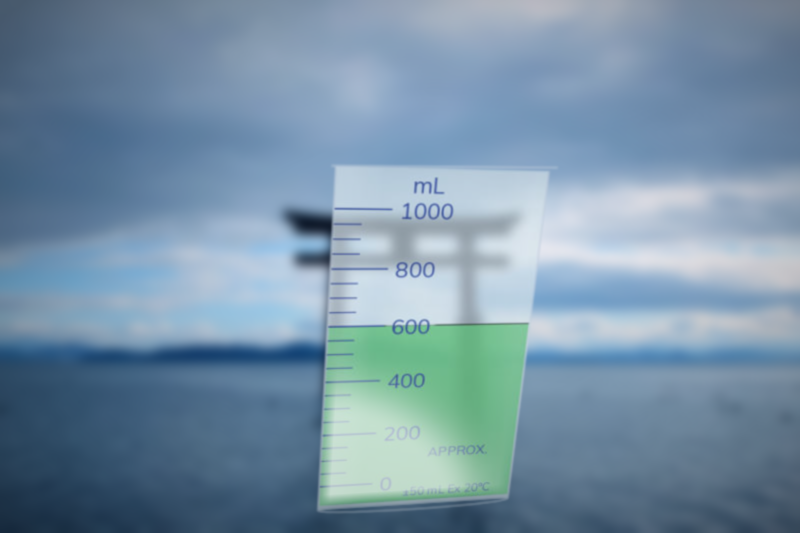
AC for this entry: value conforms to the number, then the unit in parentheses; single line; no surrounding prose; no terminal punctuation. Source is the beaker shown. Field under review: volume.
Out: 600 (mL)
